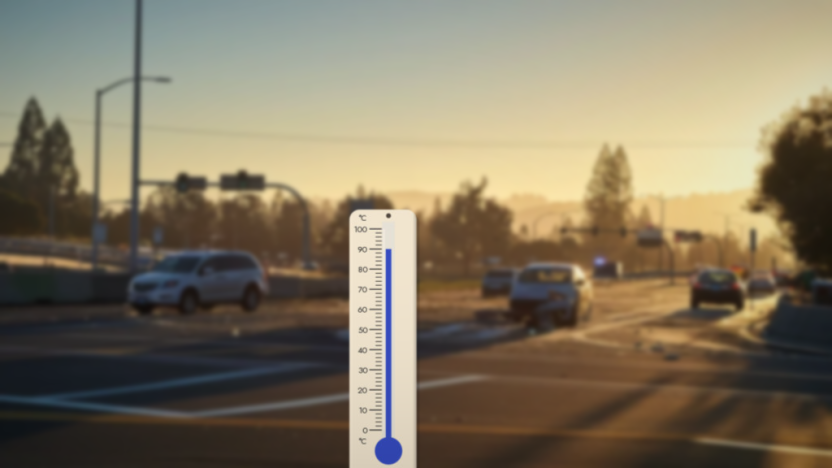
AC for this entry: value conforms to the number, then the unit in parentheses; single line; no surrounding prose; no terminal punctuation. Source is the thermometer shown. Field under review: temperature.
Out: 90 (°C)
